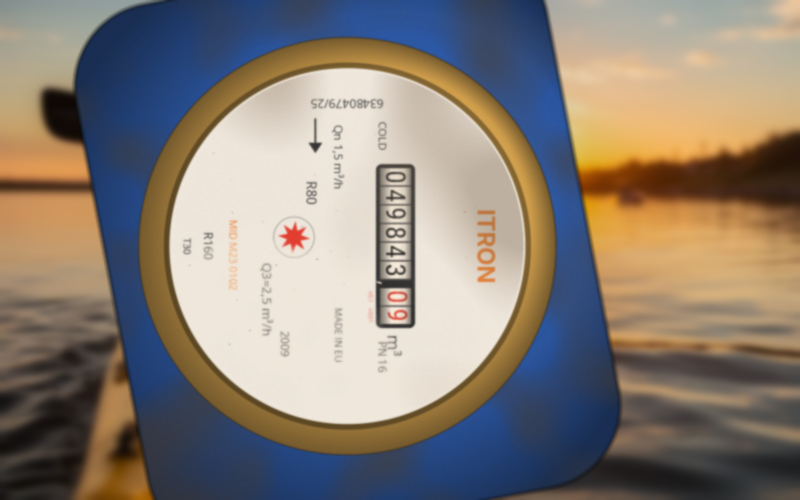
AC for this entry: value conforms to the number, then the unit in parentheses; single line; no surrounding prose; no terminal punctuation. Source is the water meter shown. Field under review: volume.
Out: 49843.09 (m³)
